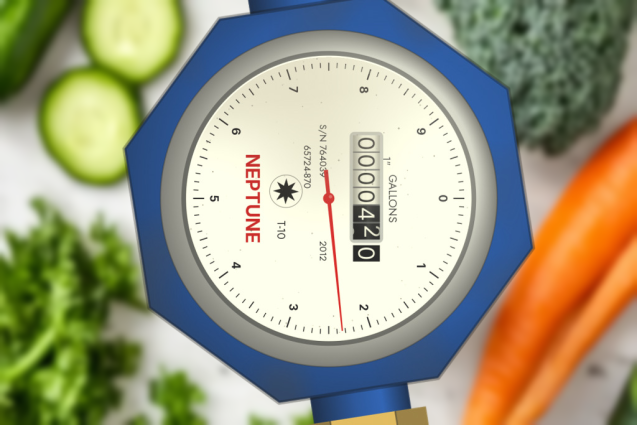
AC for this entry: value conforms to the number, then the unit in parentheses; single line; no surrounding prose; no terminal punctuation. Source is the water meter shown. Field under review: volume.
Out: 422.3 (gal)
